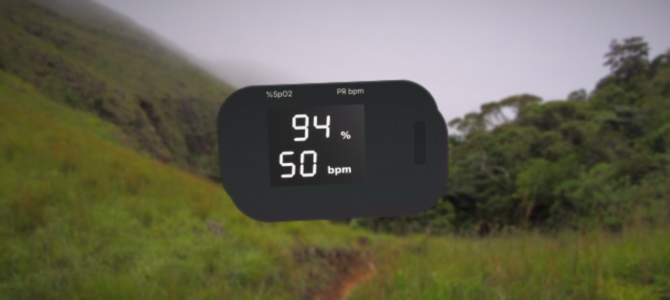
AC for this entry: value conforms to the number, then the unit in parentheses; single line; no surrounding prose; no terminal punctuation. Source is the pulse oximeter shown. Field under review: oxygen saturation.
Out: 94 (%)
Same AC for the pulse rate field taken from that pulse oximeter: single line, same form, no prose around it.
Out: 50 (bpm)
